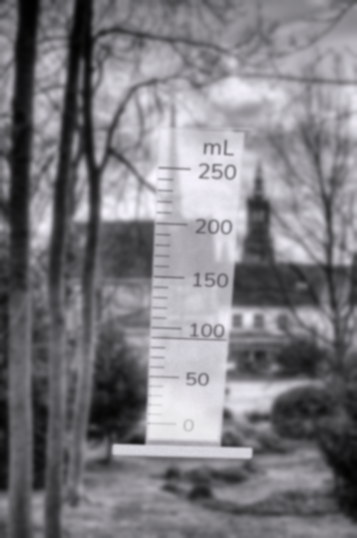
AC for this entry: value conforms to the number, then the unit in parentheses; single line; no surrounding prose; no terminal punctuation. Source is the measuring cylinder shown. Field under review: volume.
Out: 90 (mL)
